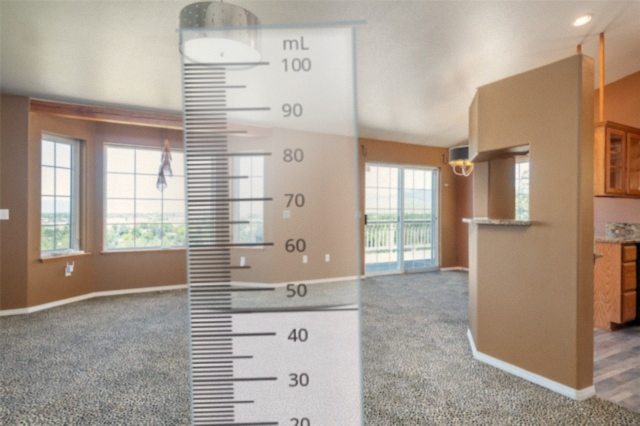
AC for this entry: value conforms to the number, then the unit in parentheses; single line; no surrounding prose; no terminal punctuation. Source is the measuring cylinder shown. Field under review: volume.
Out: 45 (mL)
